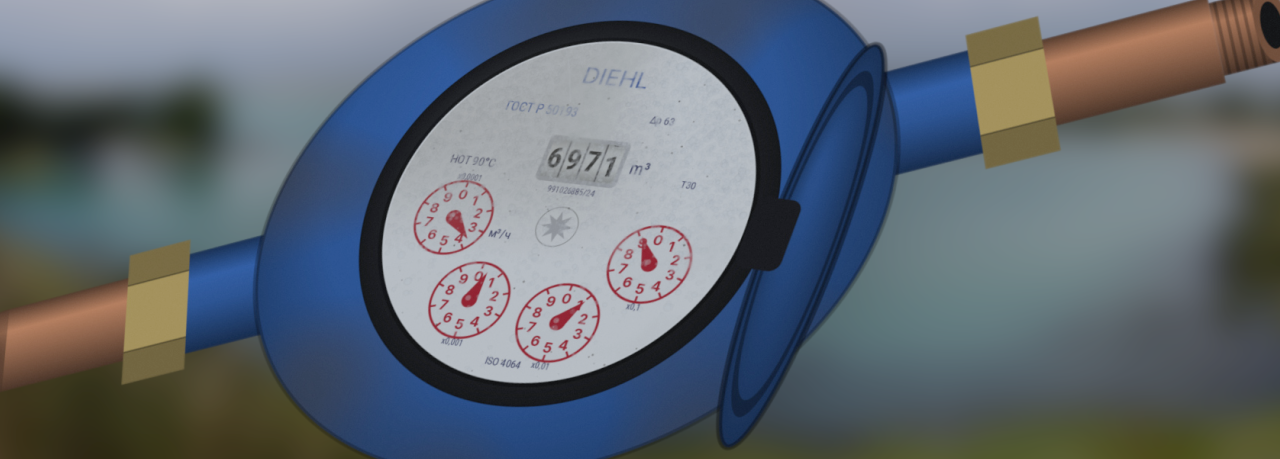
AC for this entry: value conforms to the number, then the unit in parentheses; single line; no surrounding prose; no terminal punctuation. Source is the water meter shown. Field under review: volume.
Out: 6970.9103 (m³)
